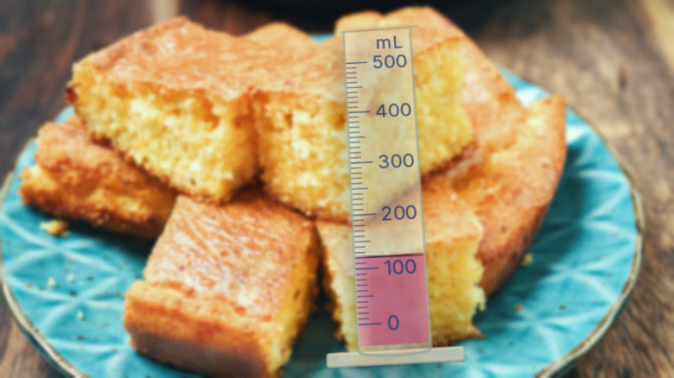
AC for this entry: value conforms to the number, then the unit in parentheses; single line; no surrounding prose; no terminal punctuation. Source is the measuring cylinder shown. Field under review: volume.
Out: 120 (mL)
